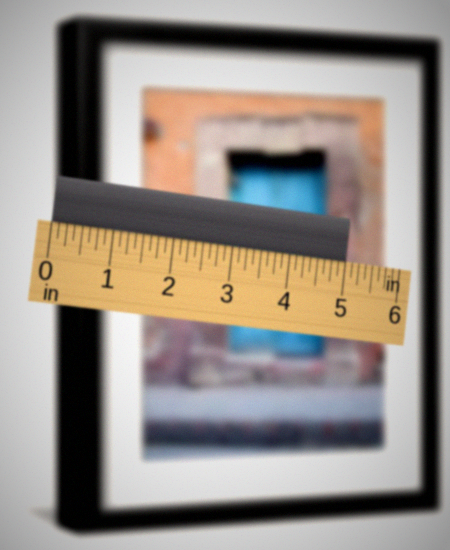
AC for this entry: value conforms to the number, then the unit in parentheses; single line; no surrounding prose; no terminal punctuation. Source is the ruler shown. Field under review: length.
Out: 5 (in)
